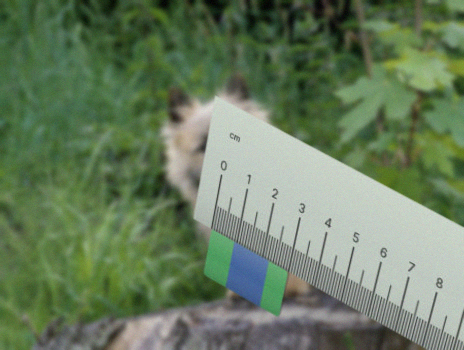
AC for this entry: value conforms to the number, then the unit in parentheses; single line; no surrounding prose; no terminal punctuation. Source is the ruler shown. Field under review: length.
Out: 3 (cm)
